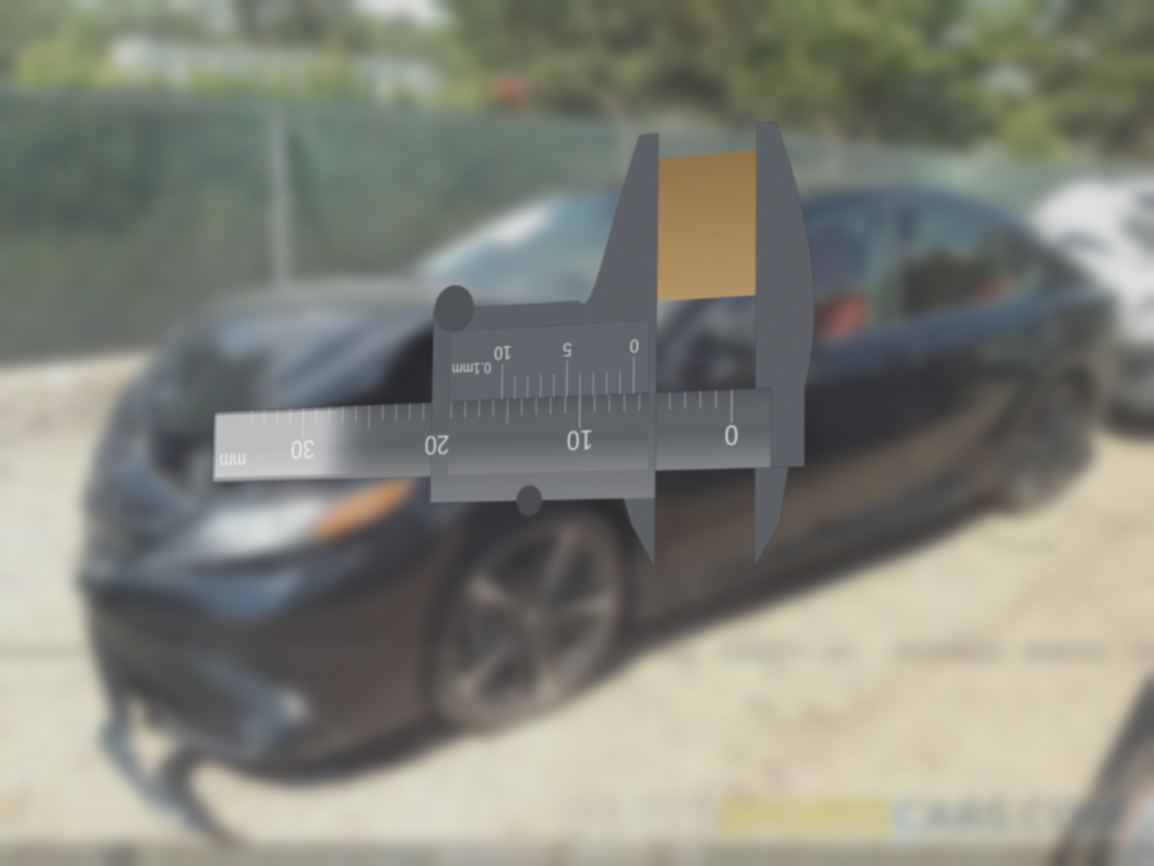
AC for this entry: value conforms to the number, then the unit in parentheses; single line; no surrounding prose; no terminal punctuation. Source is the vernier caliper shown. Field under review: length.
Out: 6.4 (mm)
